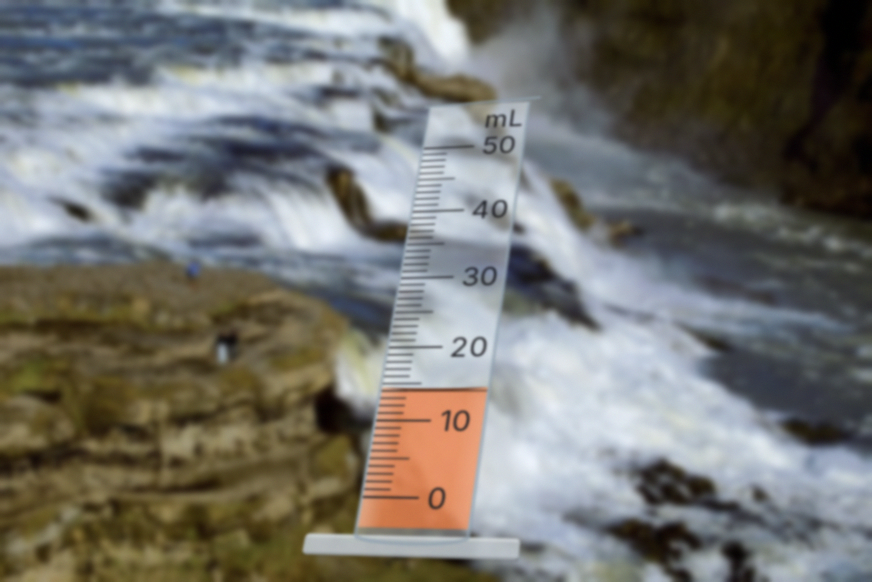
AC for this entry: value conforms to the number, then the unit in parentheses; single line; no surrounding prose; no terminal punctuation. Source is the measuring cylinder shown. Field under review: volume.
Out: 14 (mL)
